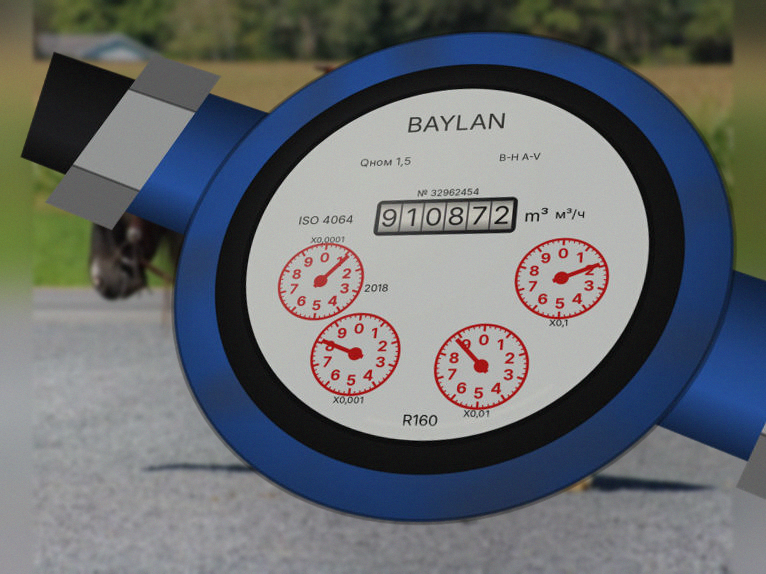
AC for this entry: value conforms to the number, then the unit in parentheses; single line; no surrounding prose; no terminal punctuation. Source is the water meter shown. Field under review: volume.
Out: 910872.1881 (m³)
